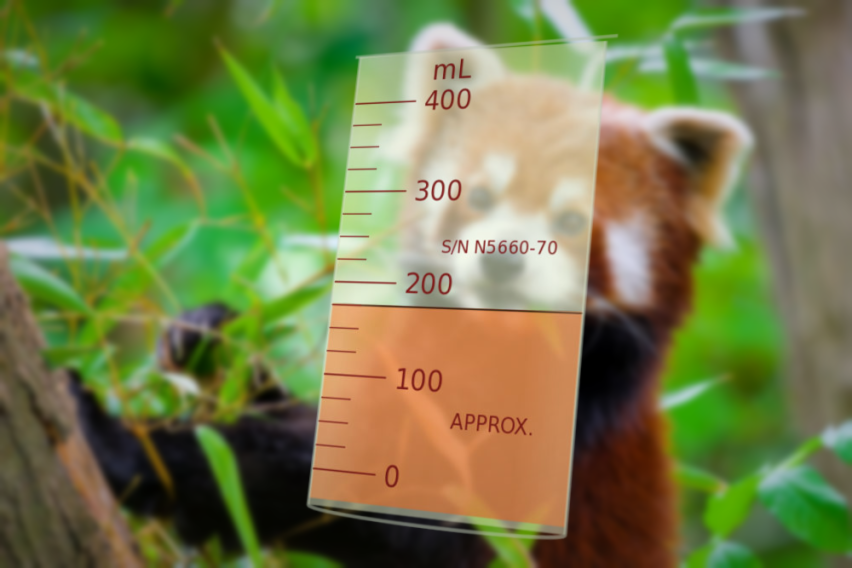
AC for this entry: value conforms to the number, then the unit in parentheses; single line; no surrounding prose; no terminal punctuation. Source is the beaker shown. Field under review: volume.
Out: 175 (mL)
